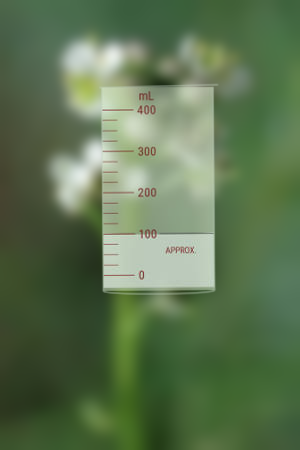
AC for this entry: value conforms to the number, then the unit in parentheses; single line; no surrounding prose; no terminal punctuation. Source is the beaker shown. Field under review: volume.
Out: 100 (mL)
